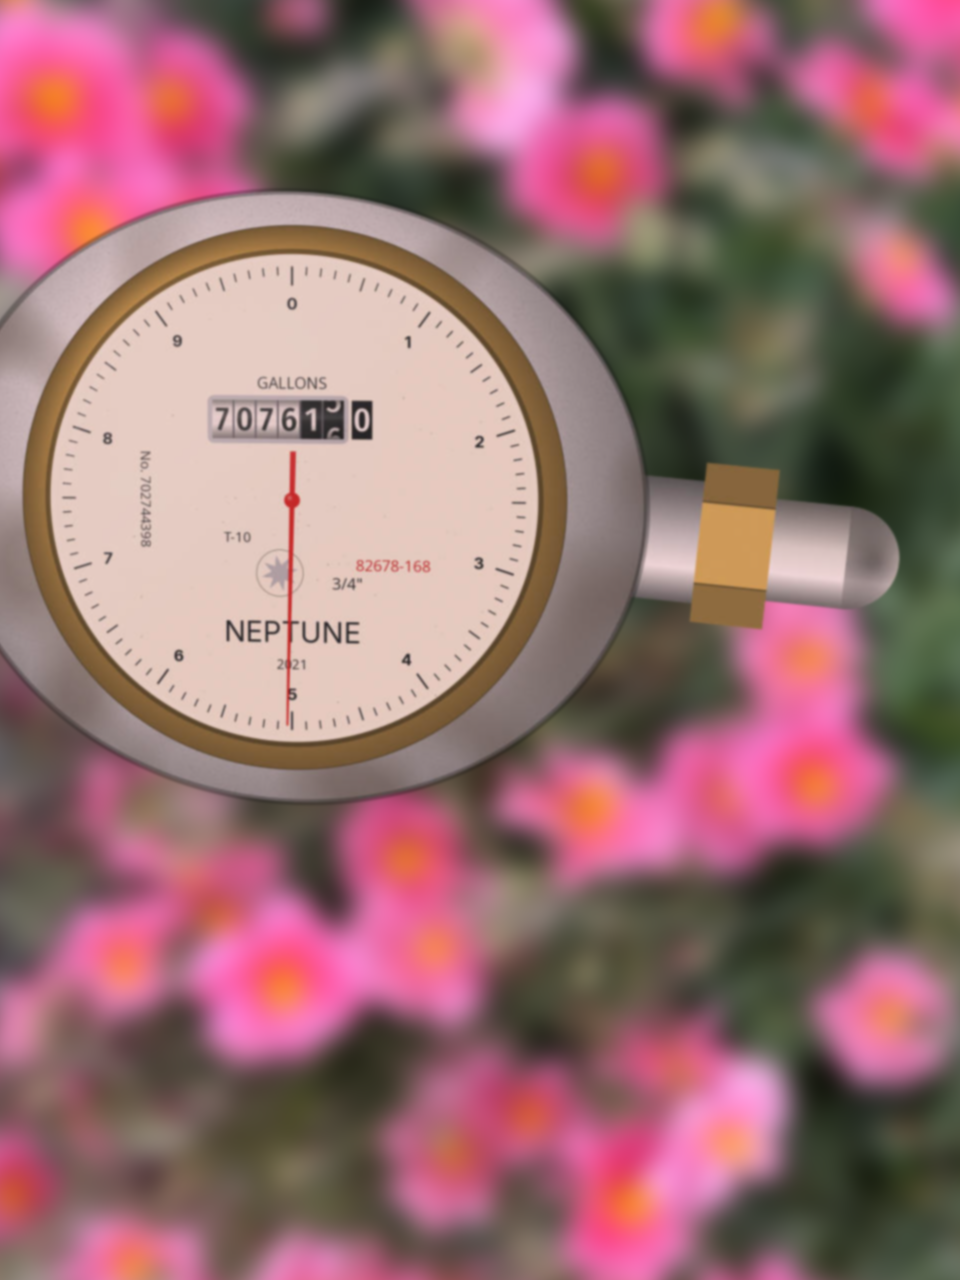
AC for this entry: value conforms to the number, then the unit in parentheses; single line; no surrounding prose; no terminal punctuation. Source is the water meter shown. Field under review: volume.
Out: 7076155.0 (gal)
